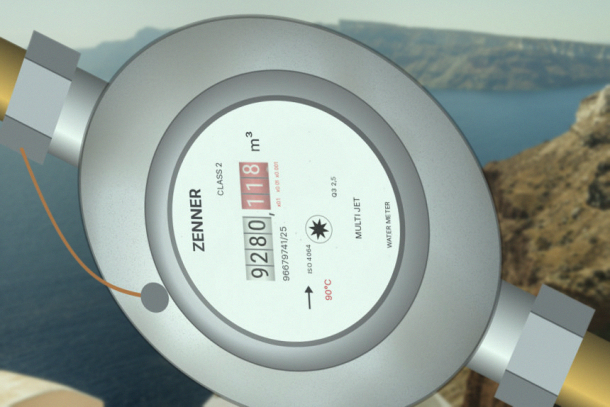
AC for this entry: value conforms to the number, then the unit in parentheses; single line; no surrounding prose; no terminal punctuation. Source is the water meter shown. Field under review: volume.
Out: 9280.118 (m³)
